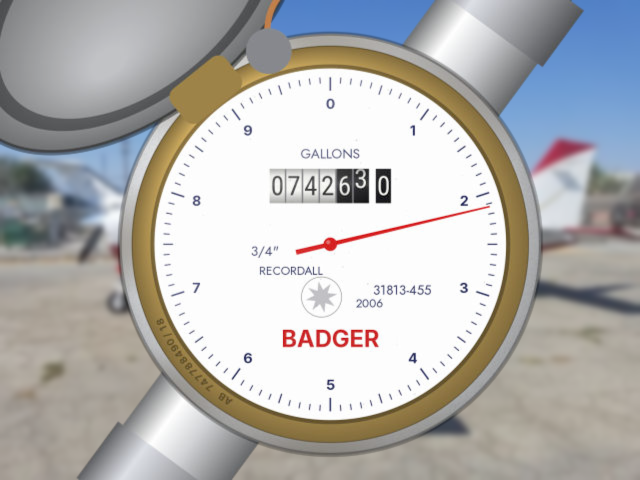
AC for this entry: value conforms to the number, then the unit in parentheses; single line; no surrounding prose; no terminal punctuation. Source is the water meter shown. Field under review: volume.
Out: 742632.1 (gal)
